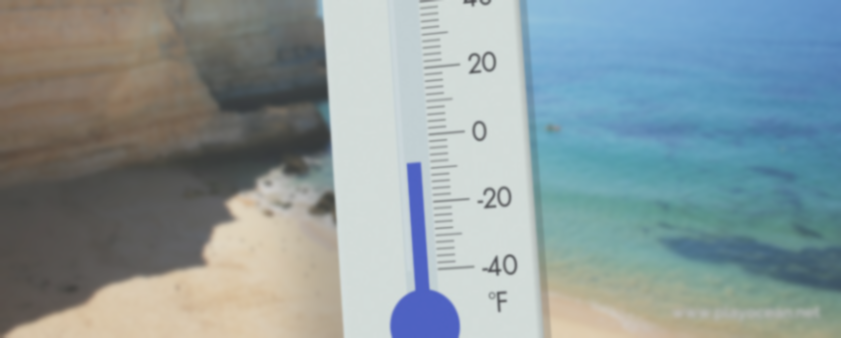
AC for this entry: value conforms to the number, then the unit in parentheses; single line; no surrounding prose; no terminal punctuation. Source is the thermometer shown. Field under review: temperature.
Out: -8 (°F)
